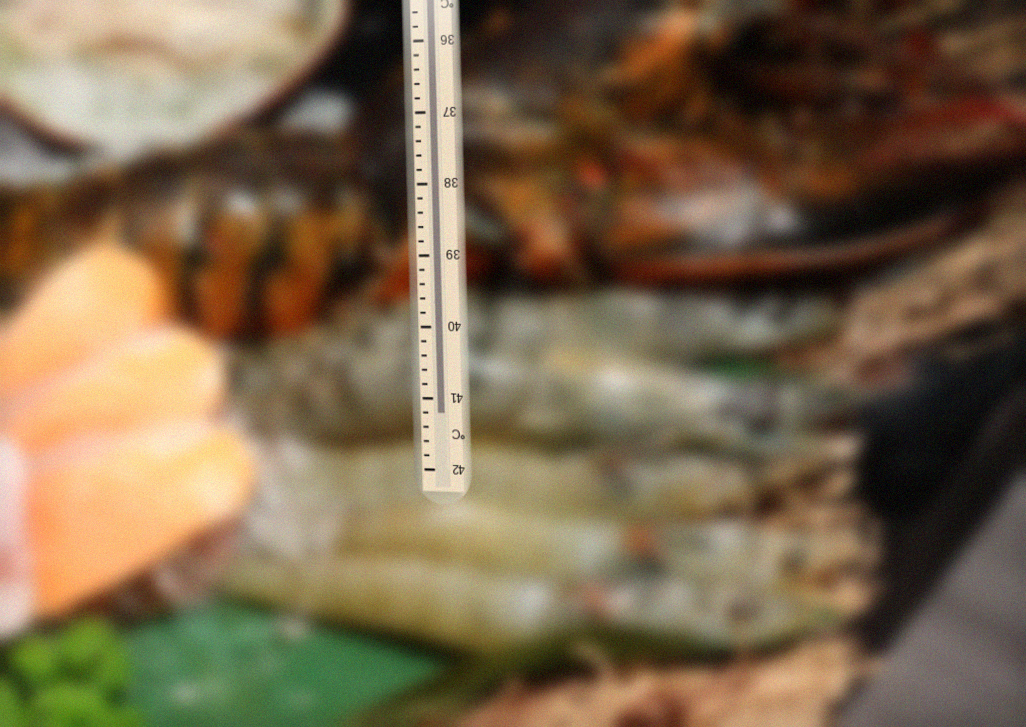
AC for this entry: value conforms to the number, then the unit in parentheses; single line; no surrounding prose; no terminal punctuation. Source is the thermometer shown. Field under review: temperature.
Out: 41.2 (°C)
